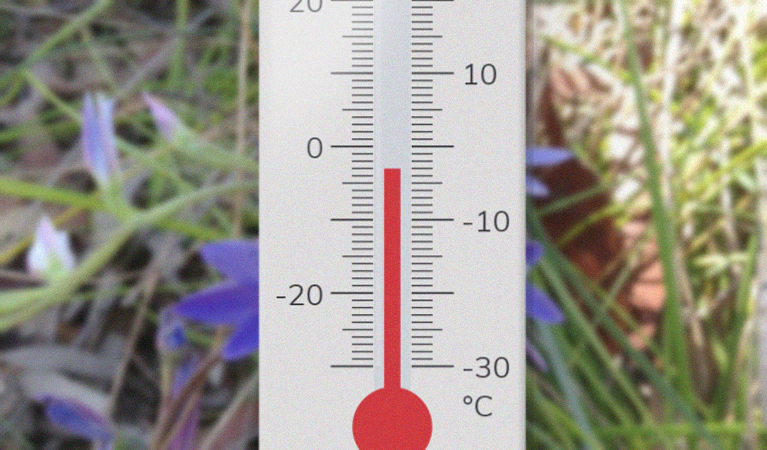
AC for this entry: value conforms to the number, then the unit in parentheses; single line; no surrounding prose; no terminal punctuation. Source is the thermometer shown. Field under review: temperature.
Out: -3 (°C)
